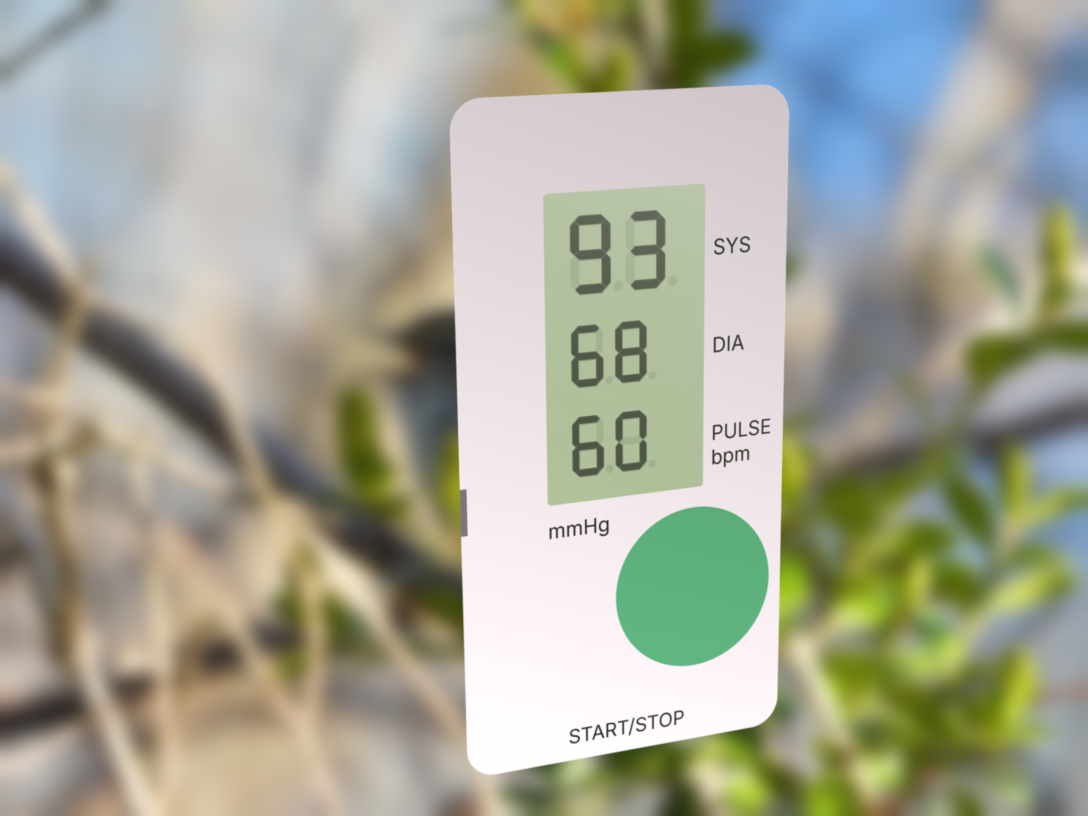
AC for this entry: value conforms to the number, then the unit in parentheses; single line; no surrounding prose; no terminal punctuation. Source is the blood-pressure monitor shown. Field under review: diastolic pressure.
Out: 68 (mmHg)
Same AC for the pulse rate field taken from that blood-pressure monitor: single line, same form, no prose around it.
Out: 60 (bpm)
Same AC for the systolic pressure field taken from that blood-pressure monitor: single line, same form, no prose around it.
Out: 93 (mmHg)
